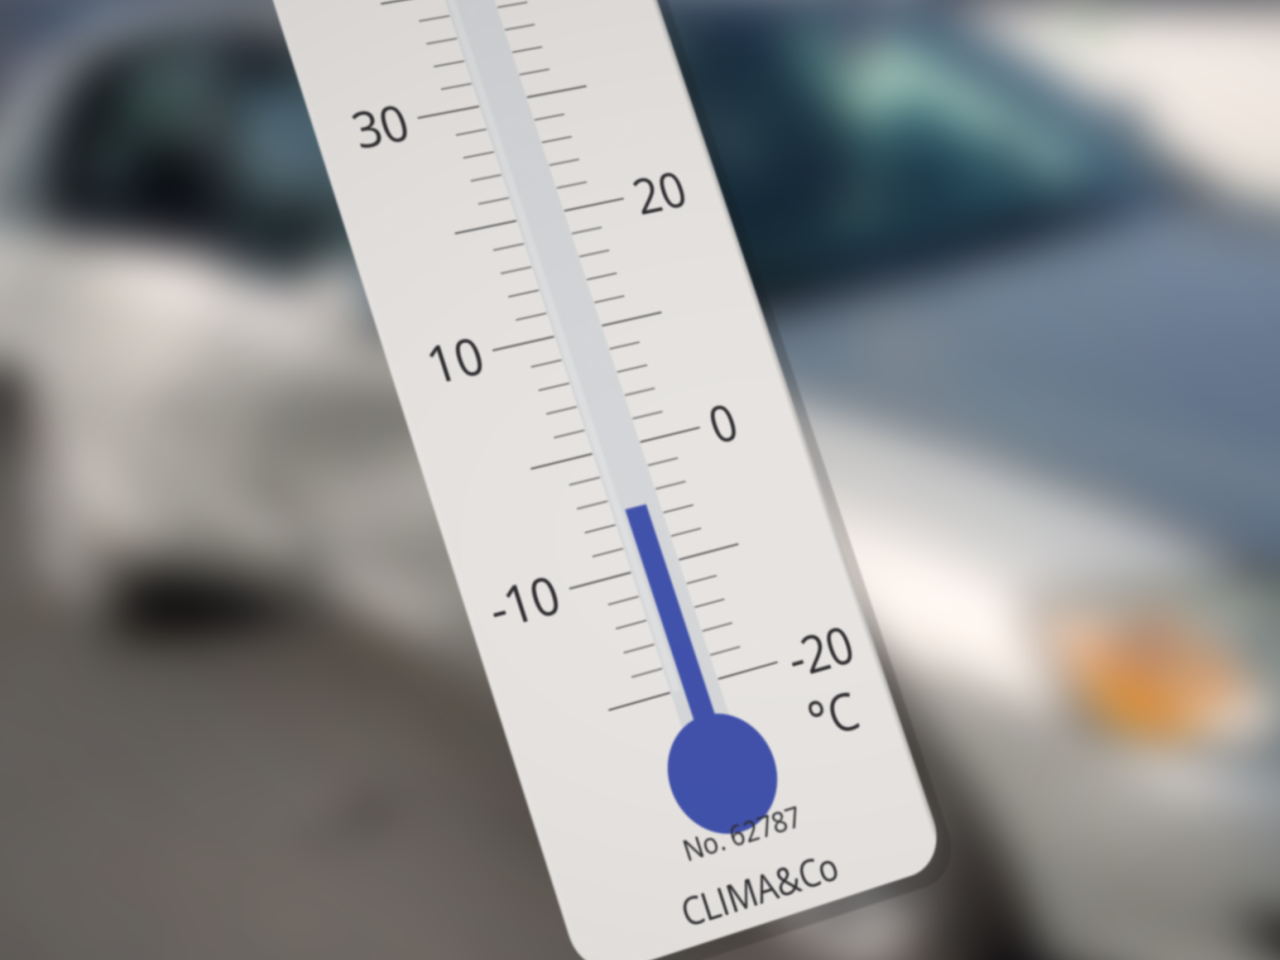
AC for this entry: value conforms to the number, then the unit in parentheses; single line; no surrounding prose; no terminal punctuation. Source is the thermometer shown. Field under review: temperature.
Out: -5 (°C)
